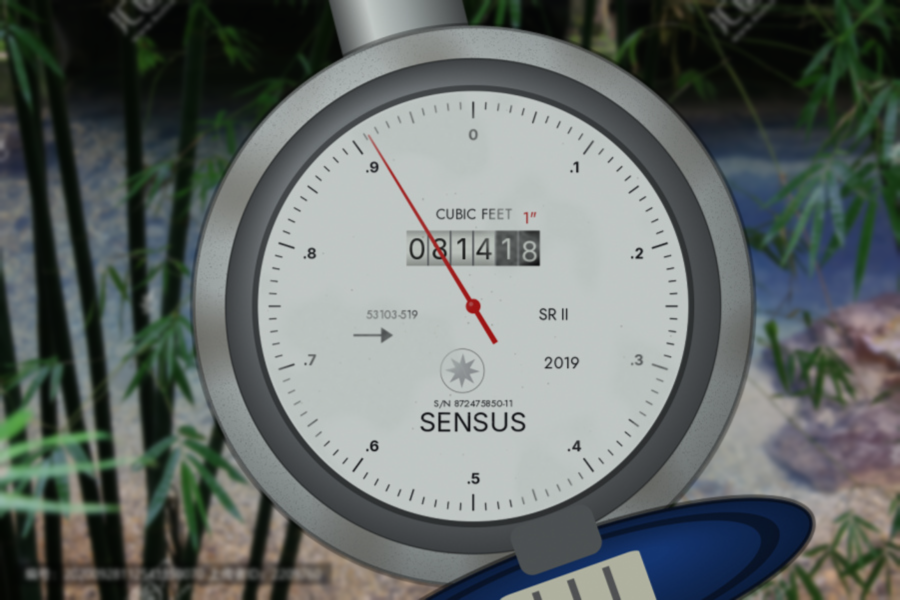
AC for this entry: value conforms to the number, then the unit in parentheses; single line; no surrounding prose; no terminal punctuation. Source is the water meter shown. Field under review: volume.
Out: 81417.91 (ft³)
